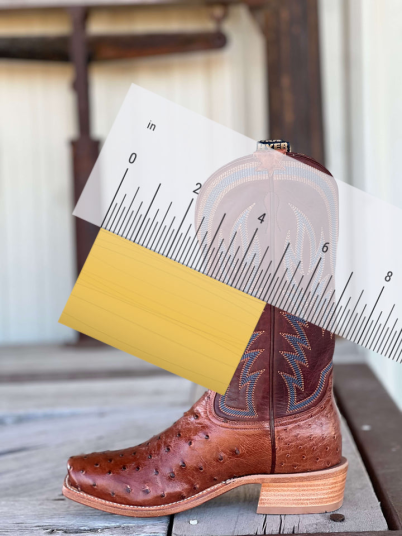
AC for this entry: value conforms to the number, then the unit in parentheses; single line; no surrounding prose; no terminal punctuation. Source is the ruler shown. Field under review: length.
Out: 5.125 (in)
